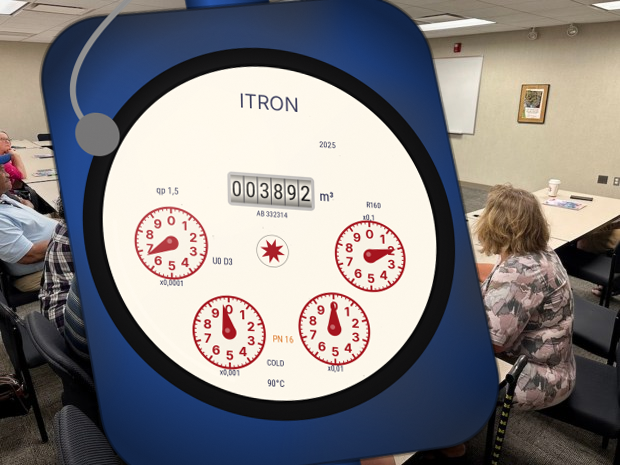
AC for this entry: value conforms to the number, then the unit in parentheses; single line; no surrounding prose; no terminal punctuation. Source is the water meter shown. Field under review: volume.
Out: 3892.1996 (m³)
